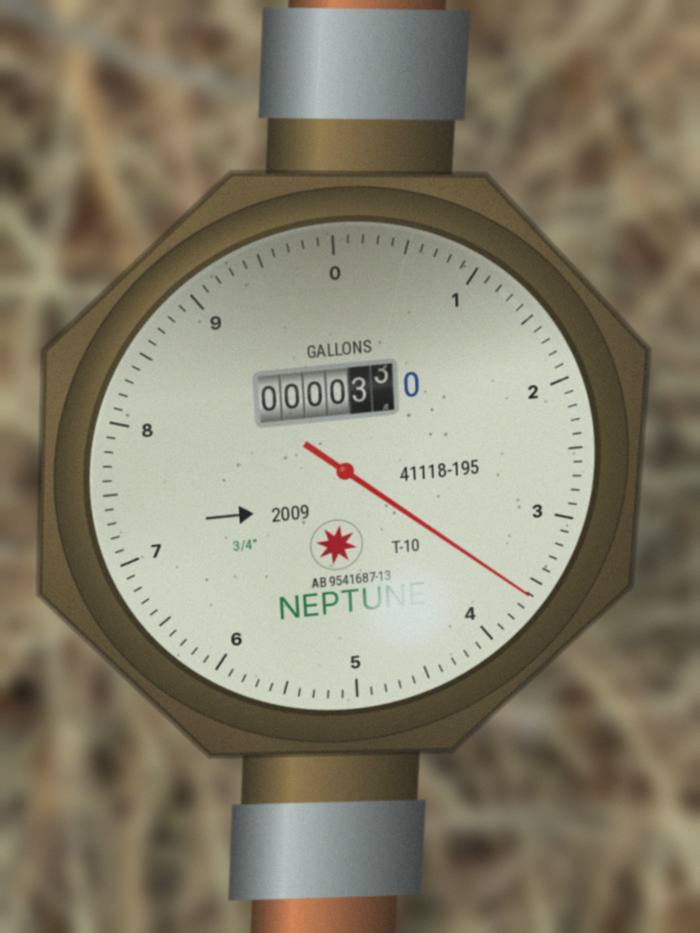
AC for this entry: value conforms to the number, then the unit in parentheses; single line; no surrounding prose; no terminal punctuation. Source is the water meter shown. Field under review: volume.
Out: 333.6 (gal)
